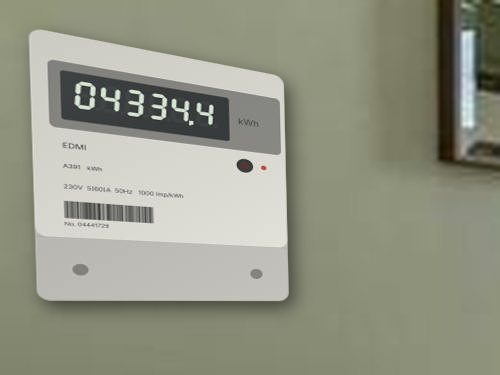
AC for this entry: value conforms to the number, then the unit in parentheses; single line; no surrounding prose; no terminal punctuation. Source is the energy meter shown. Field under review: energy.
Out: 4334.4 (kWh)
